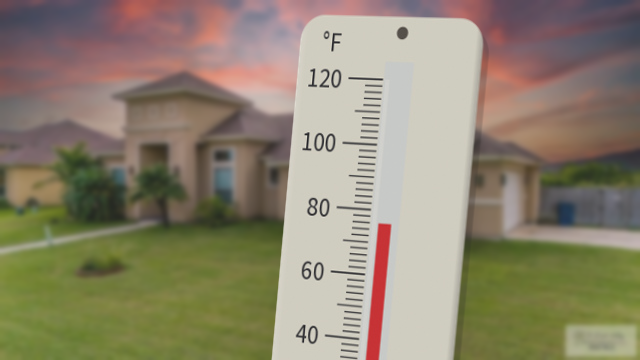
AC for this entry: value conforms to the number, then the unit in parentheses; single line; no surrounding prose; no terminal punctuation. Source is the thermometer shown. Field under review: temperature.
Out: 76 (°F)
